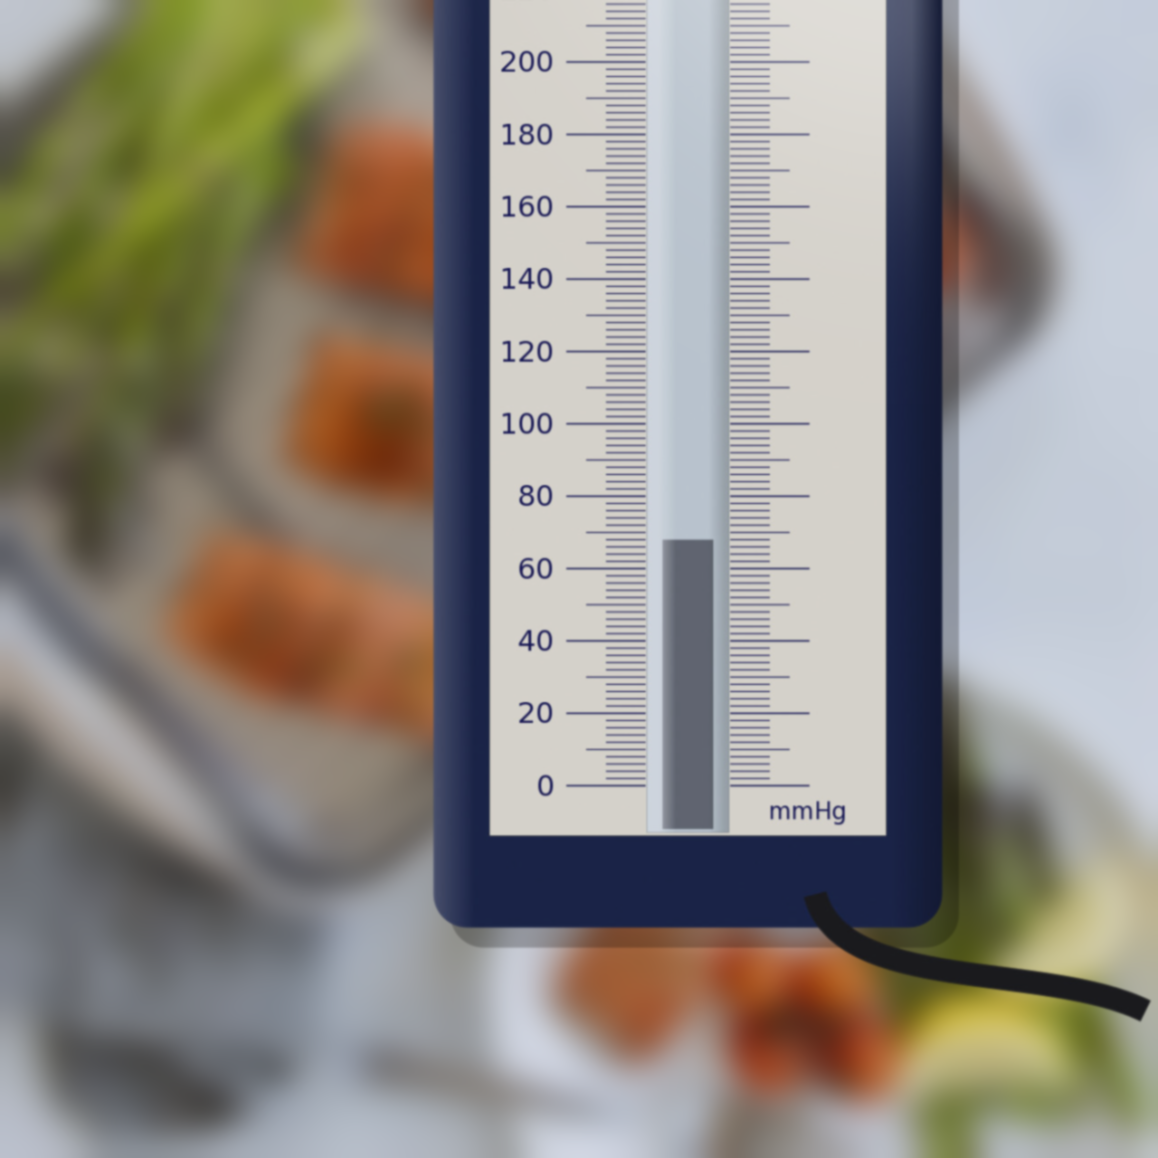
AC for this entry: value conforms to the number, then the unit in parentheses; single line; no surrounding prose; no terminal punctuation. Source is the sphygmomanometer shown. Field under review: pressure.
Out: 68 (mmHg)
